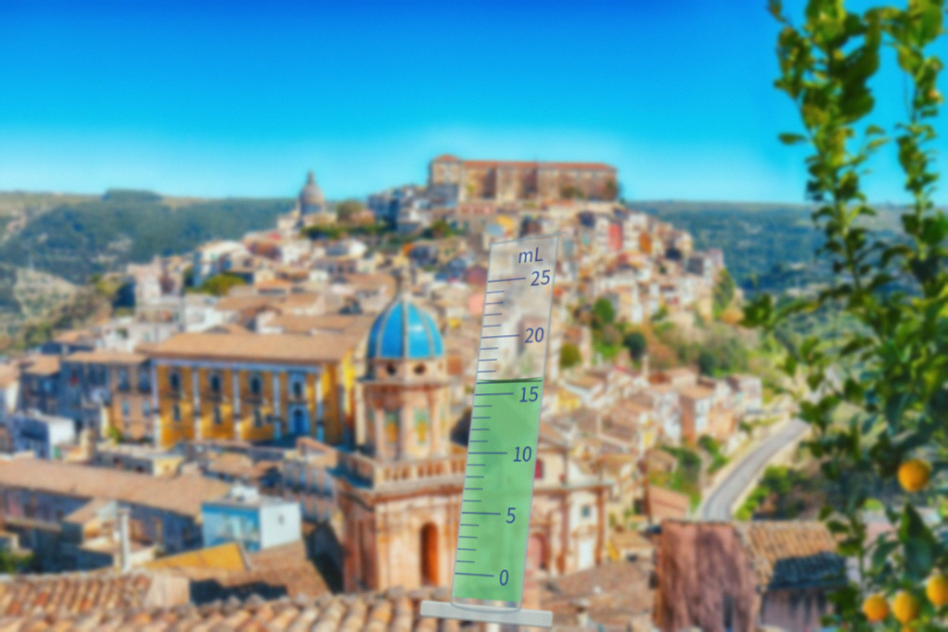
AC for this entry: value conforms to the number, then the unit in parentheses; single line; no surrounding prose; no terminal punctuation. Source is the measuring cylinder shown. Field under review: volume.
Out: 16 (mL)
